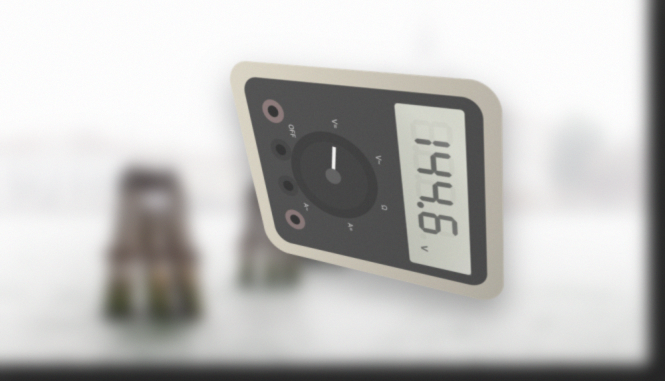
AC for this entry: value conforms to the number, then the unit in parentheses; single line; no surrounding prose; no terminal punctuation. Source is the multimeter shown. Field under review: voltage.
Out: 144.6 (V)
